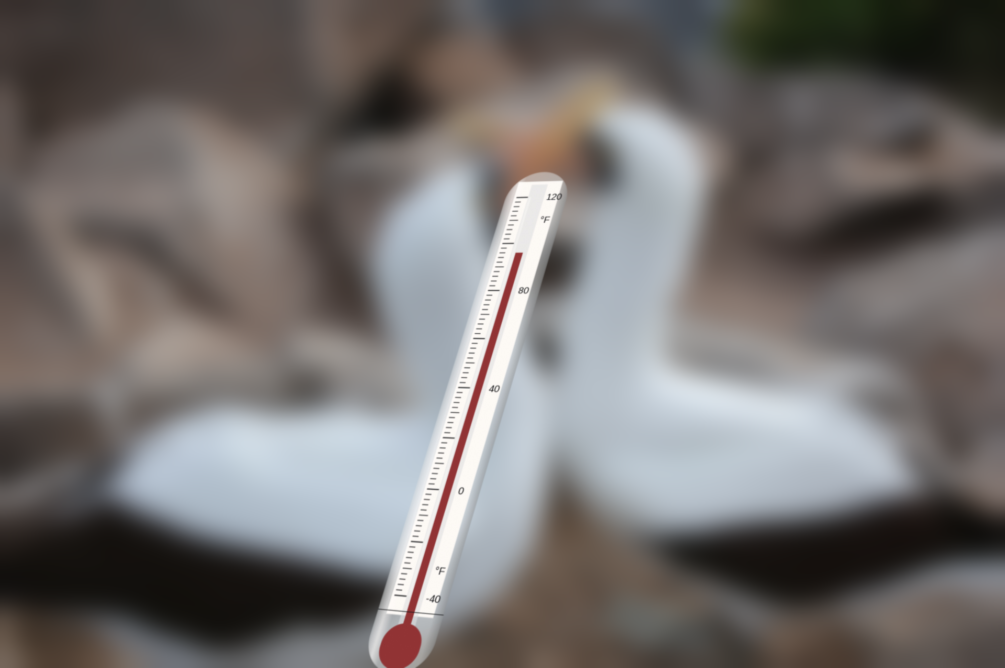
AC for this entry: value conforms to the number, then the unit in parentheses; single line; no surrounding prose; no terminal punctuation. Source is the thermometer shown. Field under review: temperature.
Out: 96 (°F)
